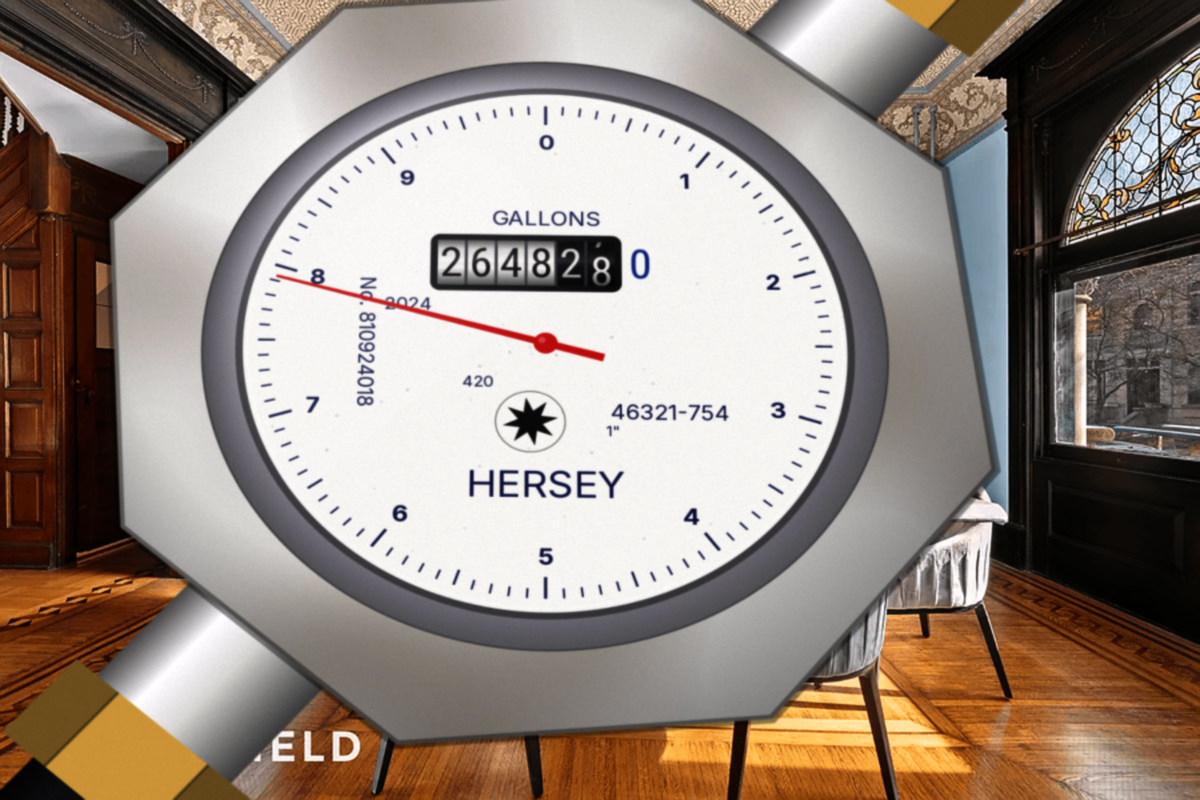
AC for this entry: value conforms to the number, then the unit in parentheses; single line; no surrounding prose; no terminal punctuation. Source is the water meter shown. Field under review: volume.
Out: 2648277.9 (gal)
